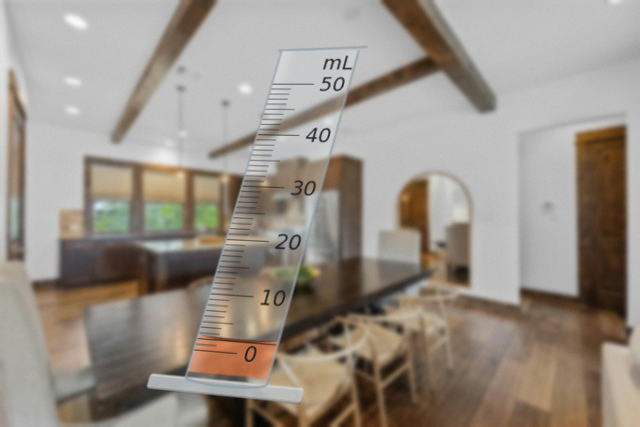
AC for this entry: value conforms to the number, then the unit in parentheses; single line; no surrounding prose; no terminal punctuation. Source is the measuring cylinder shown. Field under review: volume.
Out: 2 (mL)
